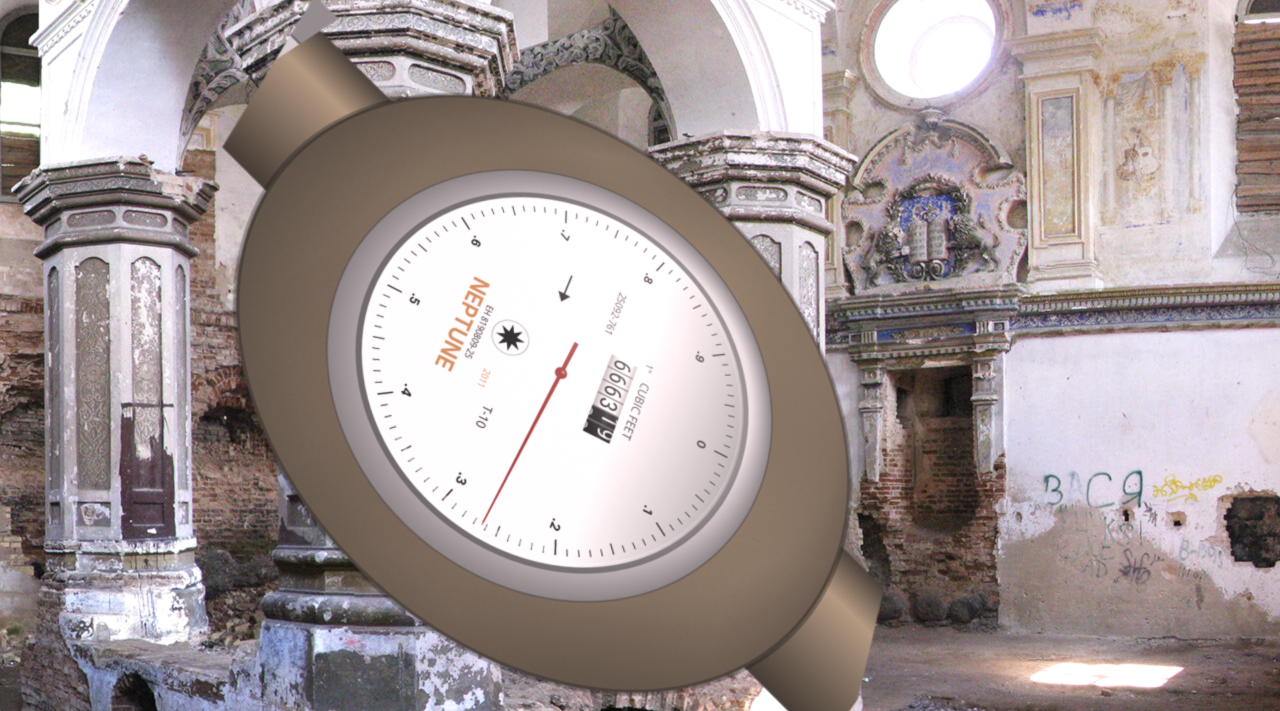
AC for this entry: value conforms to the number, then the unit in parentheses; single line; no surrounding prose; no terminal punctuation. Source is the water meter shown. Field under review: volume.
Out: 666319.26 (ft³)
